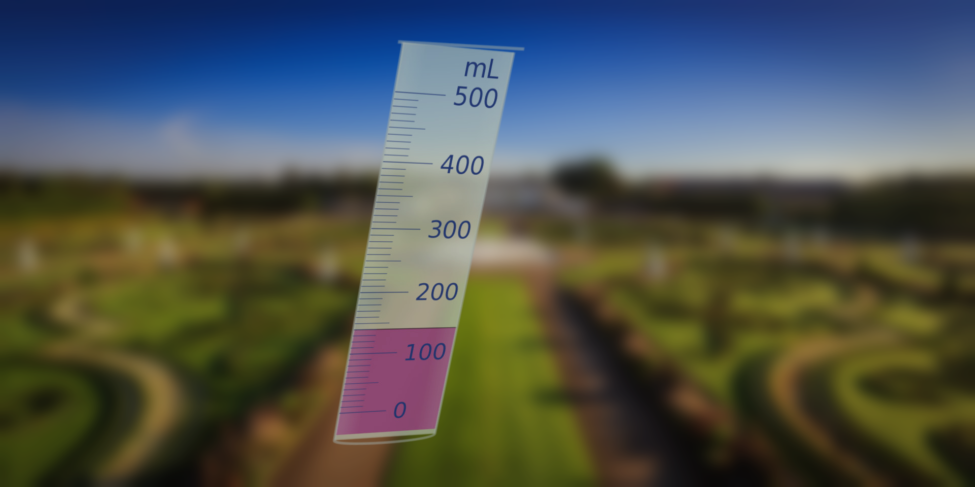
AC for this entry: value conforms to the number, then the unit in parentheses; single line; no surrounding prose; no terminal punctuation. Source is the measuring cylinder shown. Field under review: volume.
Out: 140 (mL)
